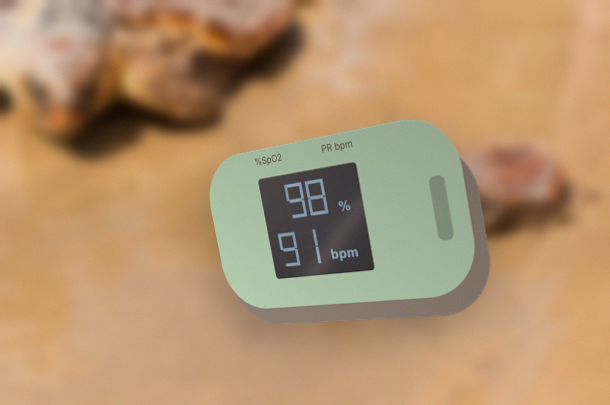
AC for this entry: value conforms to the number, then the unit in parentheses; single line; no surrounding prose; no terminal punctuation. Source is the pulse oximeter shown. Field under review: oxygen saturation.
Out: 98 (%)
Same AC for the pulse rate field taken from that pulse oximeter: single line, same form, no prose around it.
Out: 91 (bpm)
